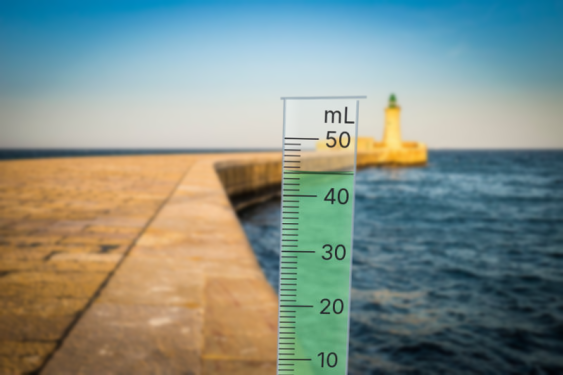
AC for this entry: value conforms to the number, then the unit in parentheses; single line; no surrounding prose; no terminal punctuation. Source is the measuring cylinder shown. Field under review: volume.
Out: 44 (mL)
